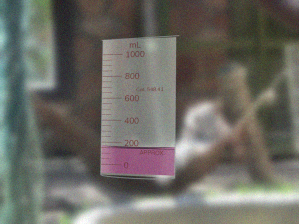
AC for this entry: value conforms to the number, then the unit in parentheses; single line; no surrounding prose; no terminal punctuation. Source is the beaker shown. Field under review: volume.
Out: 150 (mL)
